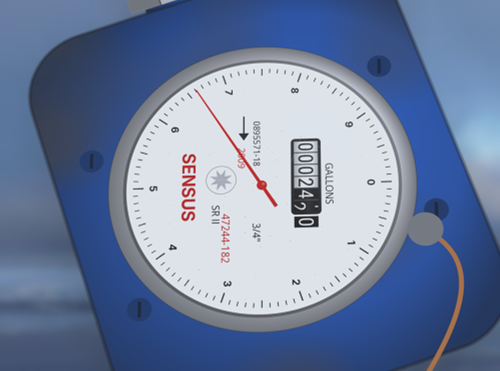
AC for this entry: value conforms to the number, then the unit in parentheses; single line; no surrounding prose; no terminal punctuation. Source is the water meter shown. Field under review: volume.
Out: 2416.6 (gal)
